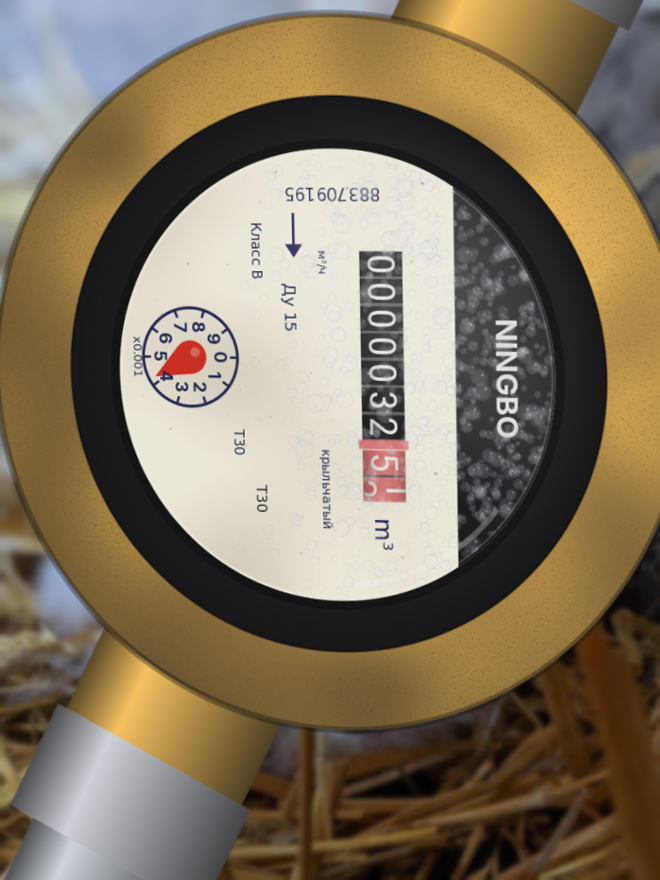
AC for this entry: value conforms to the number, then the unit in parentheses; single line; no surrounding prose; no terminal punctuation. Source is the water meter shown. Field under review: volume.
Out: 32.514 (m³)
